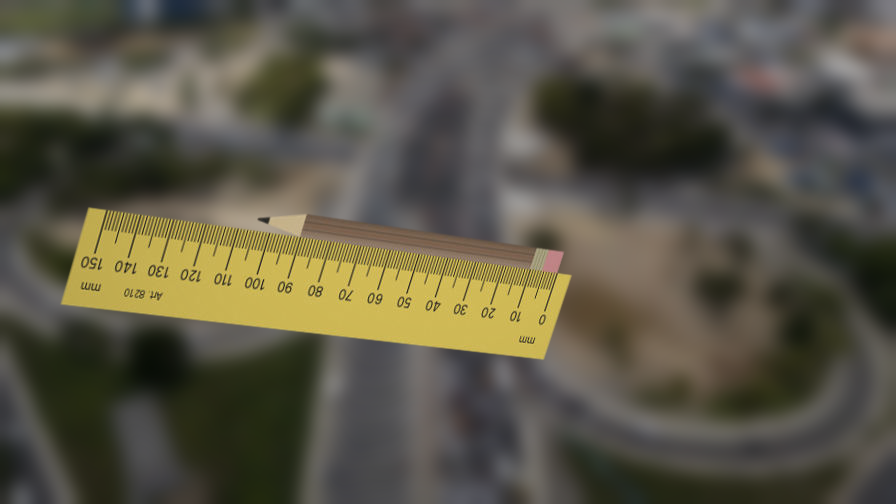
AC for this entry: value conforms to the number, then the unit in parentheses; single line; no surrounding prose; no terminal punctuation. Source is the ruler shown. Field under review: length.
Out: 105 (mm)
